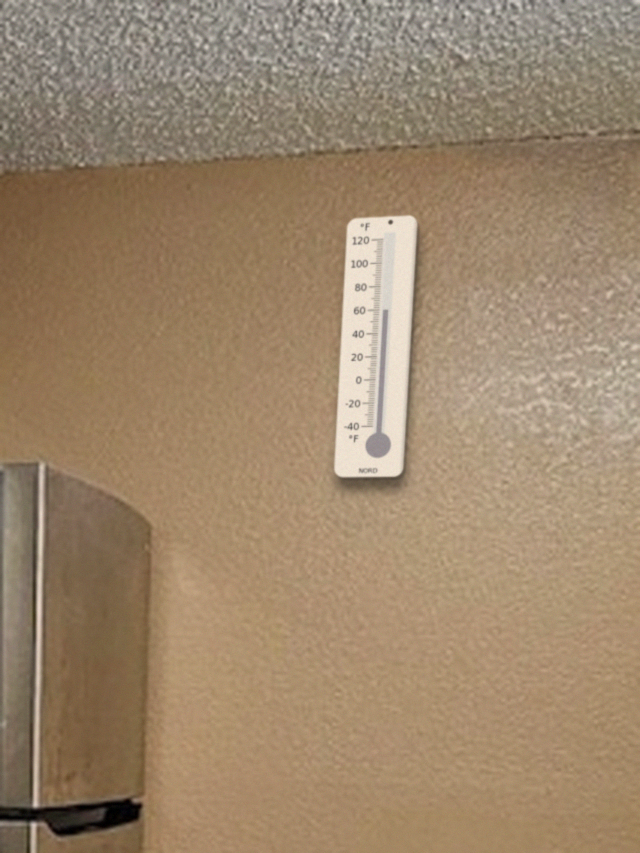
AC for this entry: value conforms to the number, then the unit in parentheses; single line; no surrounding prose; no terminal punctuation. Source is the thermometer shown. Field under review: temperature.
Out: 60 (°F)
